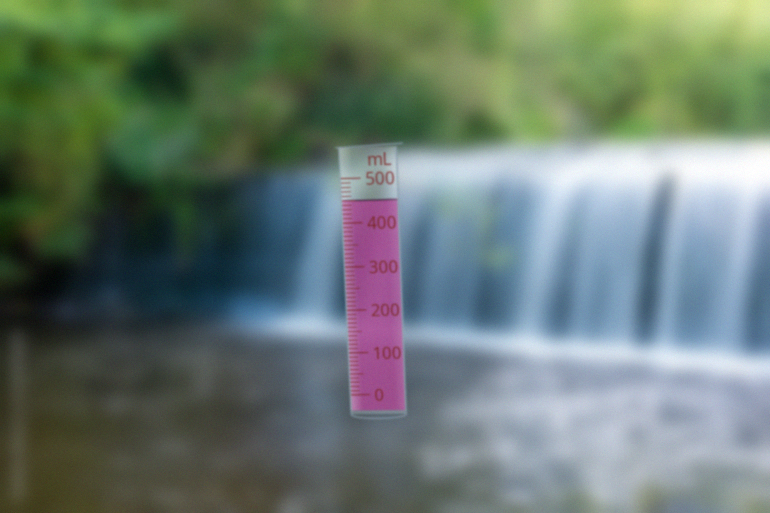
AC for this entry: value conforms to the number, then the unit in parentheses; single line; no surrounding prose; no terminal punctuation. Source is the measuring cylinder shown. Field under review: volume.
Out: 450 (mL)
